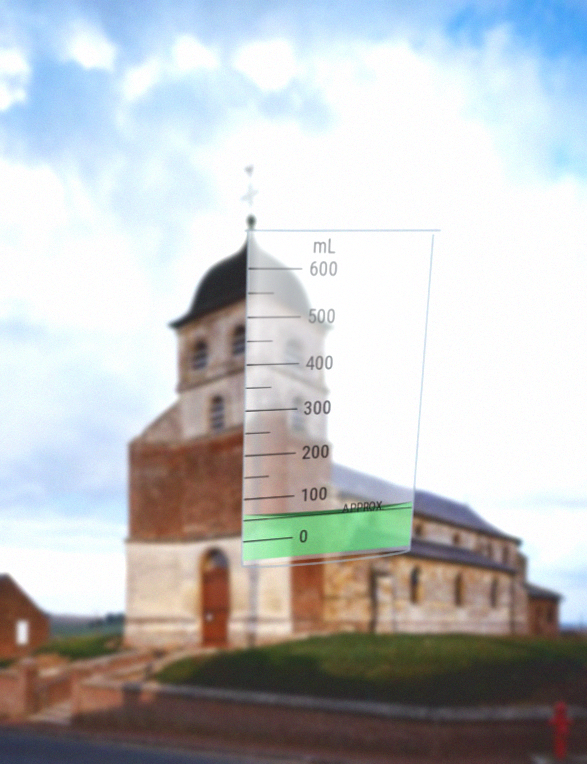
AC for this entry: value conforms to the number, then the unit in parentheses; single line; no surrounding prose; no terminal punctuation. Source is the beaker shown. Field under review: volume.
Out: 50 (mL)
